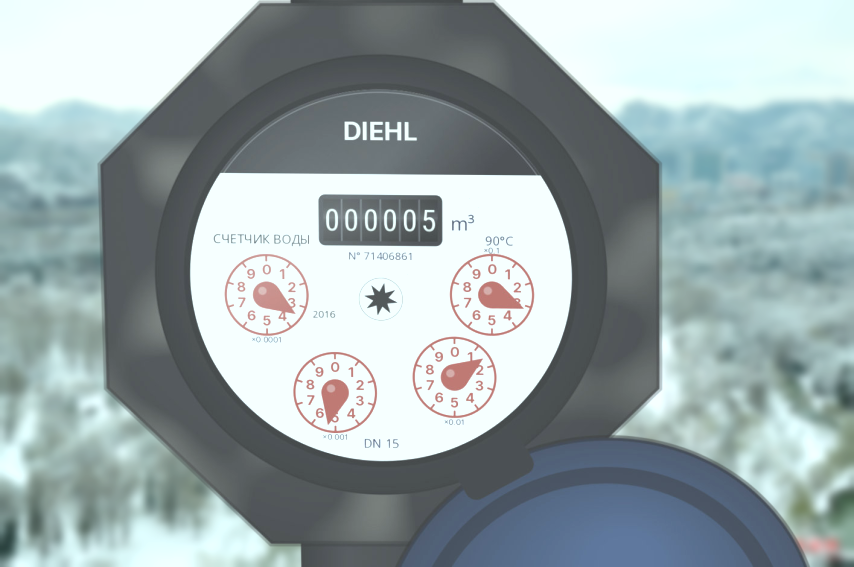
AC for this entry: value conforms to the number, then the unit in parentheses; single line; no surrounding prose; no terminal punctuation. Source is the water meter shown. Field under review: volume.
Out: 5.3153 (m³)
